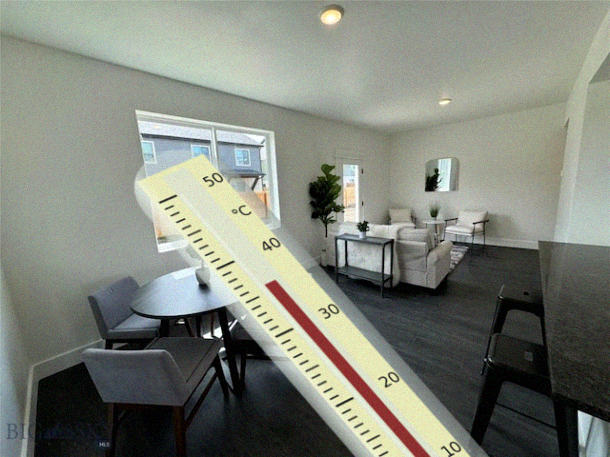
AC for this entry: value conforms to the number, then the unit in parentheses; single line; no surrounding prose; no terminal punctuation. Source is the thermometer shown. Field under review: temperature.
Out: 36 (°C)
